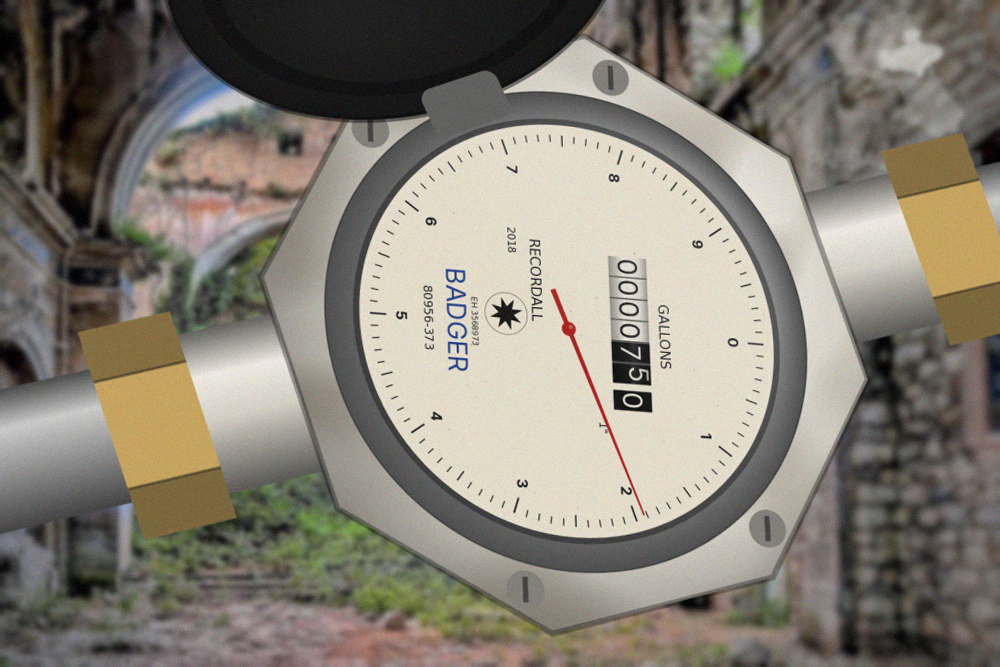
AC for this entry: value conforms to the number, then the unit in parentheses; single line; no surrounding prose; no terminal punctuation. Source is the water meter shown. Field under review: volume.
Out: 751.9 (gal)
